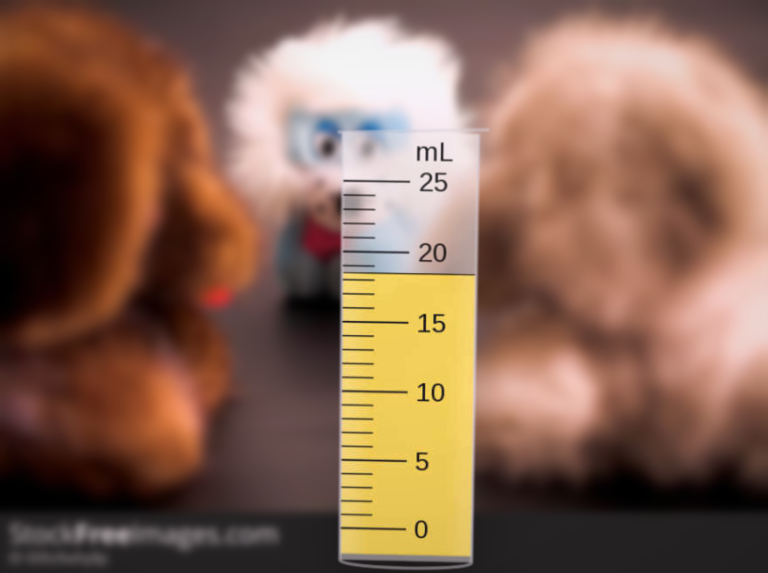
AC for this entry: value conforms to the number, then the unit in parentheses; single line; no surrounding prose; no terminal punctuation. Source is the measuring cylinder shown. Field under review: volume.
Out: 18.5 (mL)
